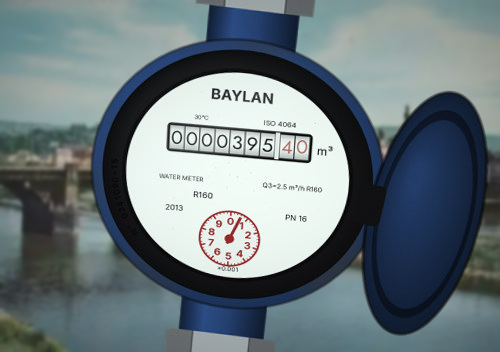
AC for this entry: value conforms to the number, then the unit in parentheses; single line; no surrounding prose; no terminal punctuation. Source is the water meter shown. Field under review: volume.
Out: 395.400 (m³)
